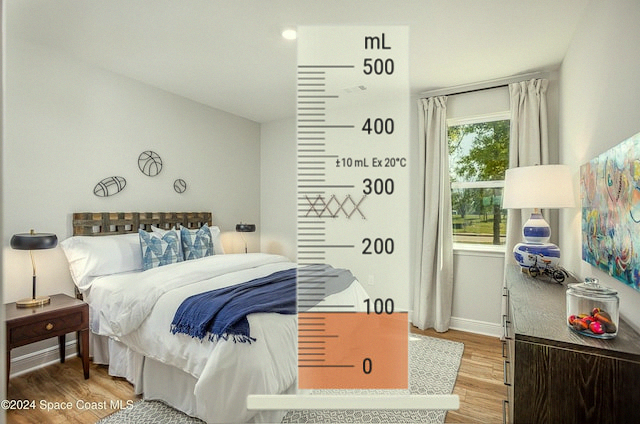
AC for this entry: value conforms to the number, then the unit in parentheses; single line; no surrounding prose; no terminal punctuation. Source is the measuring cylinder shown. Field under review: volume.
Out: 90 (mL)
